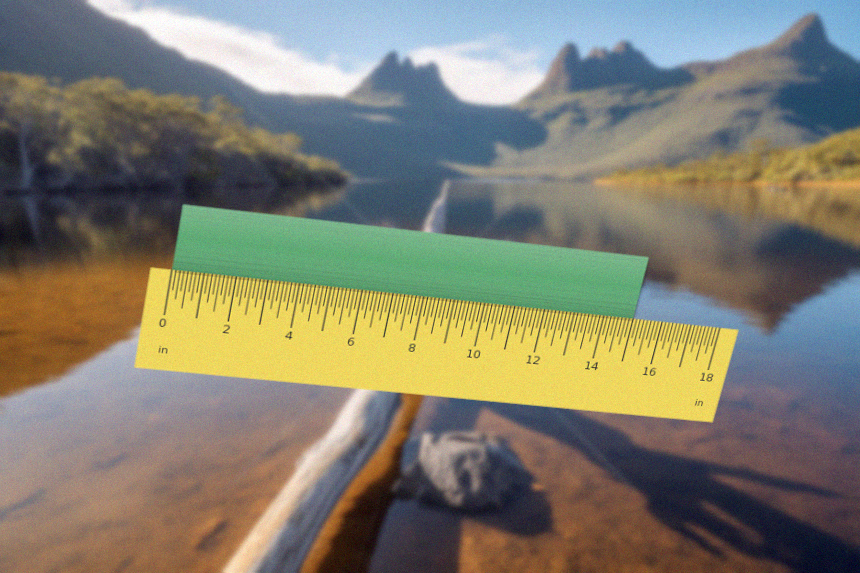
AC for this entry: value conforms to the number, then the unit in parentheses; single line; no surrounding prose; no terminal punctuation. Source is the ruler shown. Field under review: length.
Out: 15 (in)
